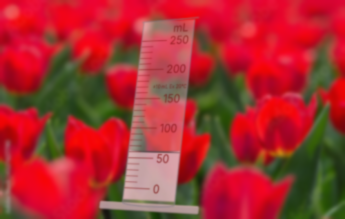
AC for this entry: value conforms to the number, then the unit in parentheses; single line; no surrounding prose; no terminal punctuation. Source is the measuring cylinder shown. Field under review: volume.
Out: 60 (mL)
